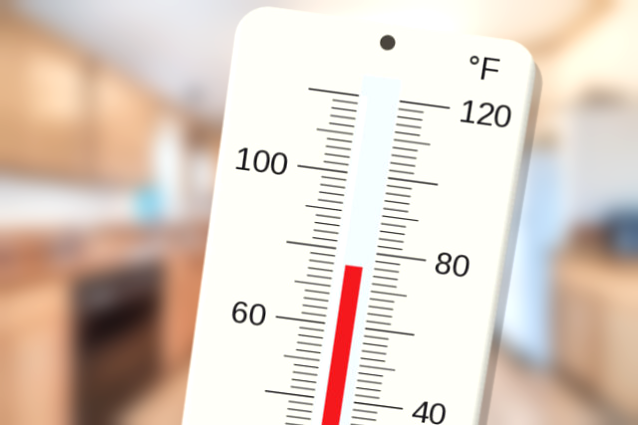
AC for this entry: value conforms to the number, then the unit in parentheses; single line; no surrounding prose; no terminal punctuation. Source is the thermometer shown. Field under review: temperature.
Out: 76 (°F)
